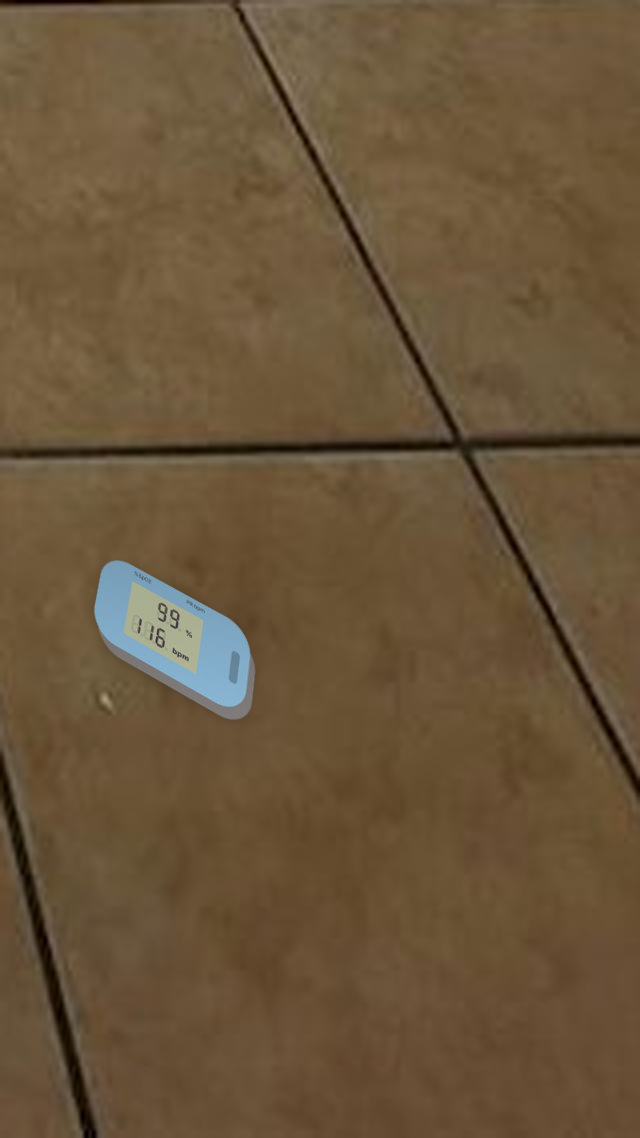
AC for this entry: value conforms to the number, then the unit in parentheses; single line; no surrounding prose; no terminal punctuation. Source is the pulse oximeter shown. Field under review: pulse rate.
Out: 116 (bpm)
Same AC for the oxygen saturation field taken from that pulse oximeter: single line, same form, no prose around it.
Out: 99 (%)
